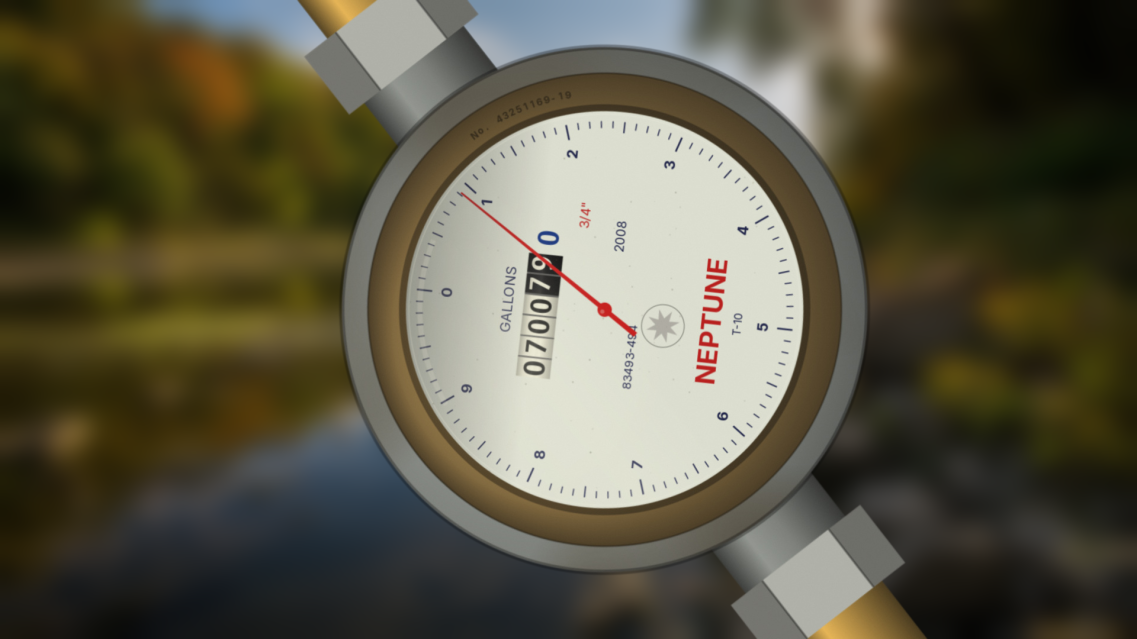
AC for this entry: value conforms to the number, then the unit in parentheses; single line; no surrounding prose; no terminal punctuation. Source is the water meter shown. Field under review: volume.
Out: 700790.9 (gal)
